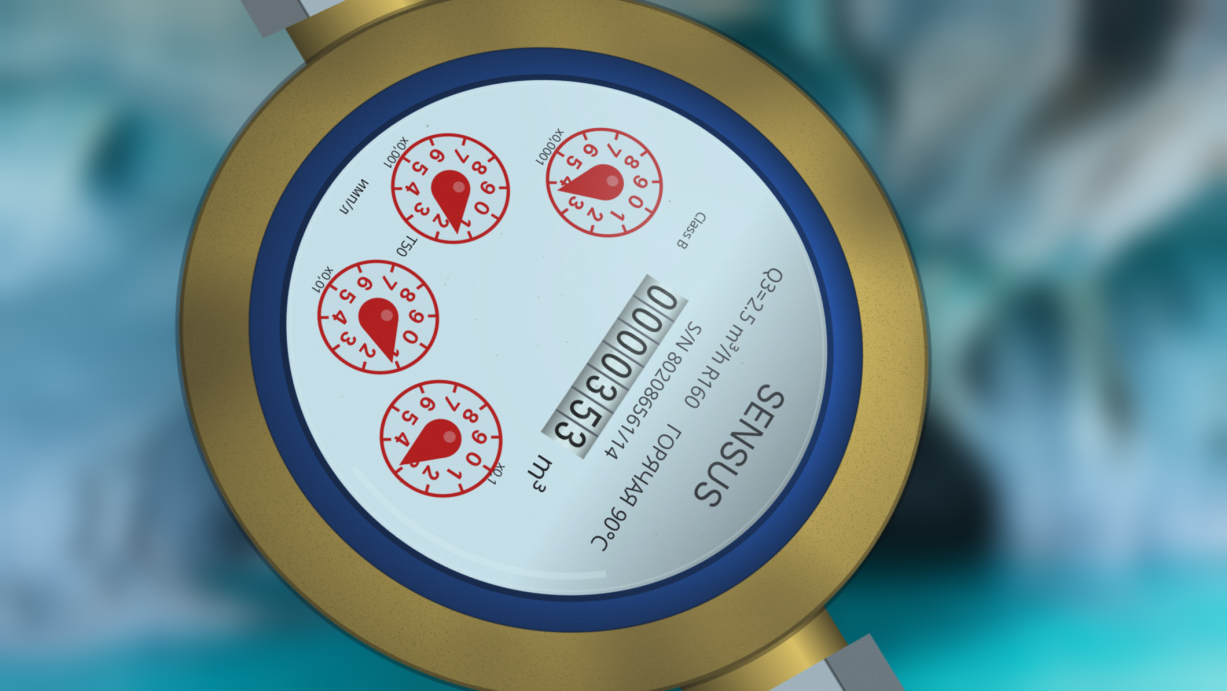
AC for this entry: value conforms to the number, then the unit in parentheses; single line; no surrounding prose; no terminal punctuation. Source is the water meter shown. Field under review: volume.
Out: 353.3113 (m³)
